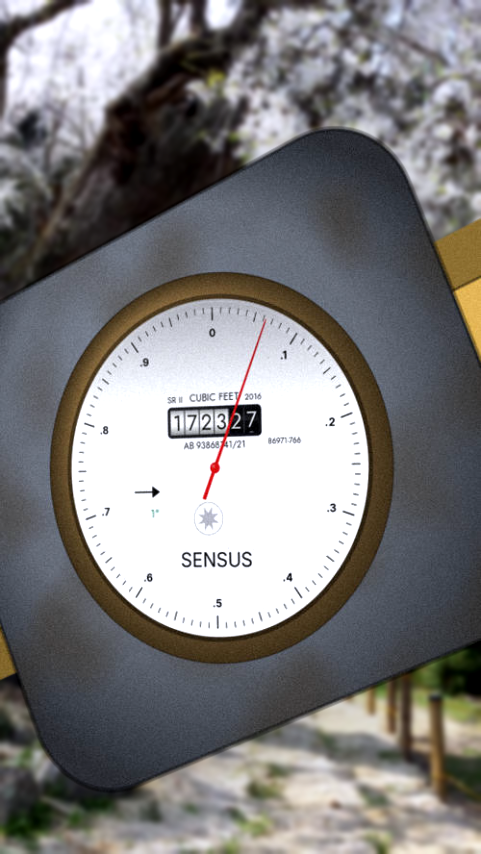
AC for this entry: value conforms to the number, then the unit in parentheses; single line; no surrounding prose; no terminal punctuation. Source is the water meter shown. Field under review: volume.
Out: 172327.06 (ft³)
